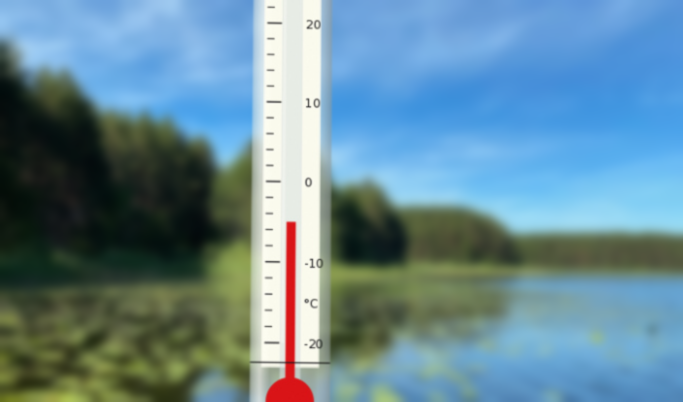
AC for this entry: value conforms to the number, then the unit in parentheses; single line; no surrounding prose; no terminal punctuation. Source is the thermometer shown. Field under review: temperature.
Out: -5 (°C)
